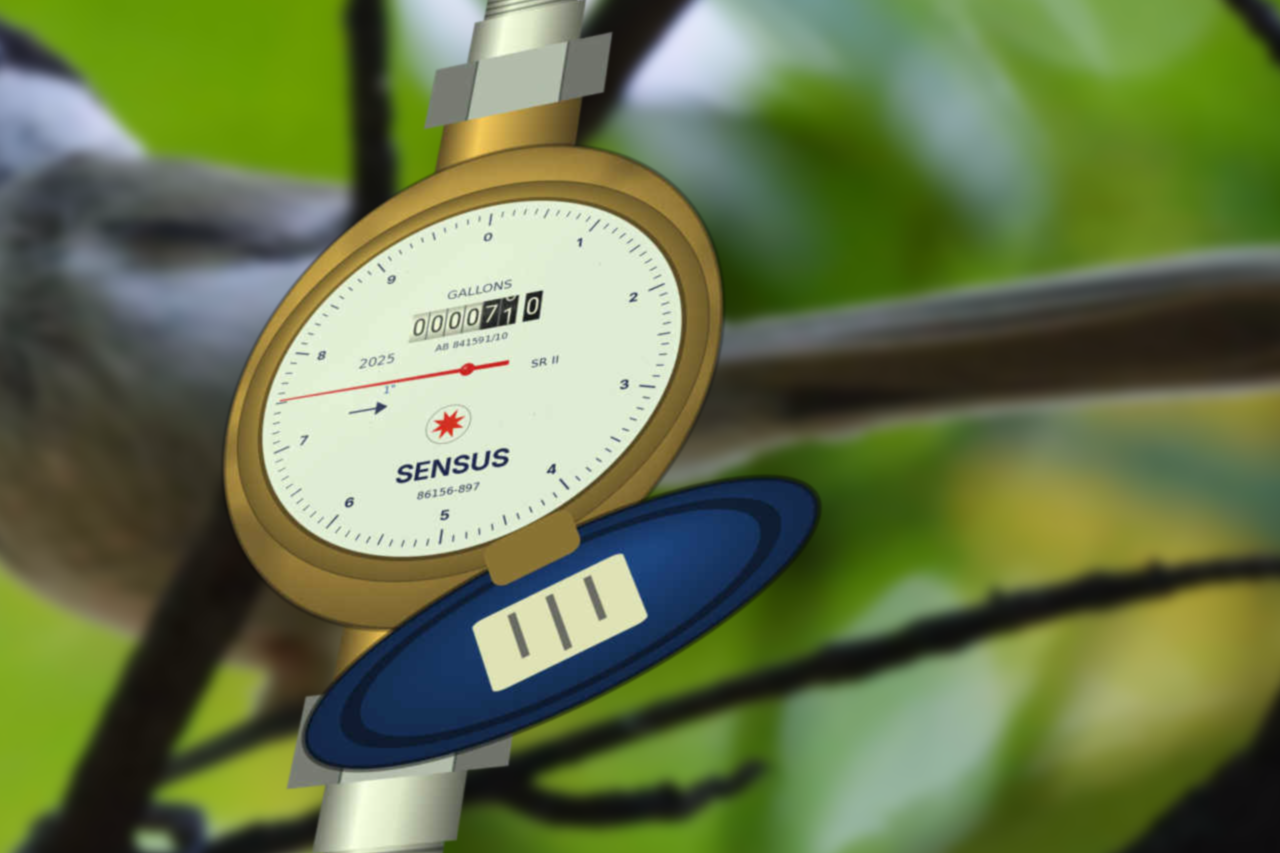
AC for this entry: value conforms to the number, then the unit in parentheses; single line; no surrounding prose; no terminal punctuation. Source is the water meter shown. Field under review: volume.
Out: 707.5 (gal)
